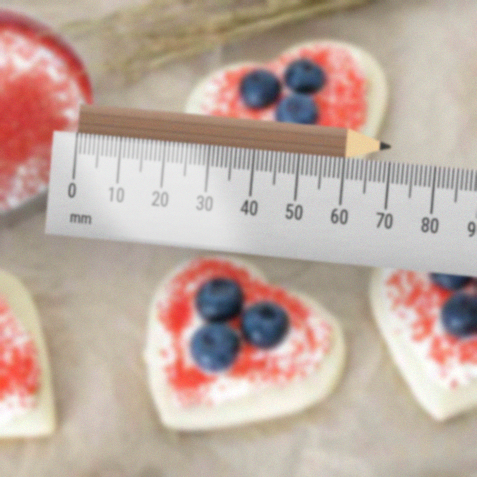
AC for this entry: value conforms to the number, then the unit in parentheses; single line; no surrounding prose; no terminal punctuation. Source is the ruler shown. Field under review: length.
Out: 70 (mm)
